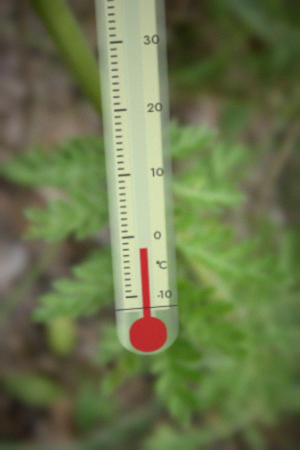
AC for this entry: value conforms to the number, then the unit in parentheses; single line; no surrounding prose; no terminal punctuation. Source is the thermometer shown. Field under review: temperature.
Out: -2 (°C)
